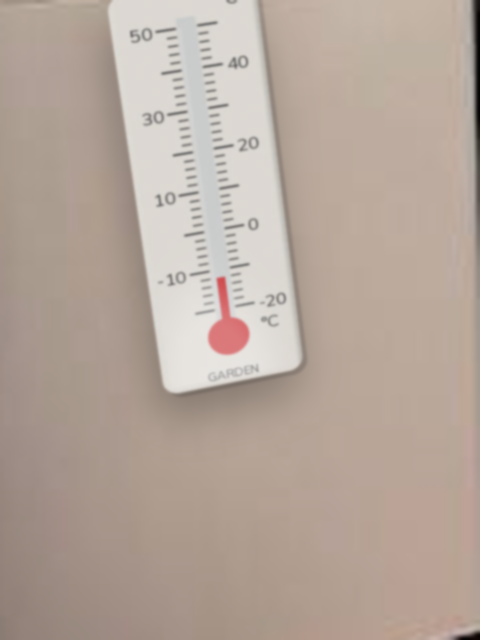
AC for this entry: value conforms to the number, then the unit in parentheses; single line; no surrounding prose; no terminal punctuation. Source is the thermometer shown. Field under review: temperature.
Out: -12 (°C)
